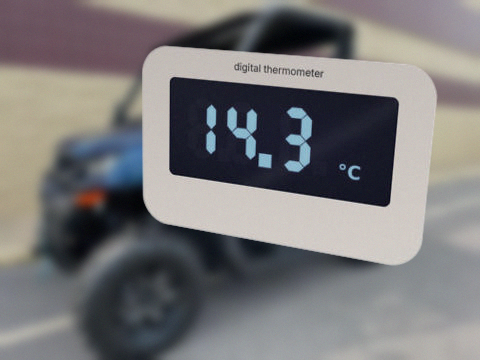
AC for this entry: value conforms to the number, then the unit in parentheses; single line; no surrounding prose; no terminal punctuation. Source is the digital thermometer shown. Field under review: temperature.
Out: 14.3 (°C)
